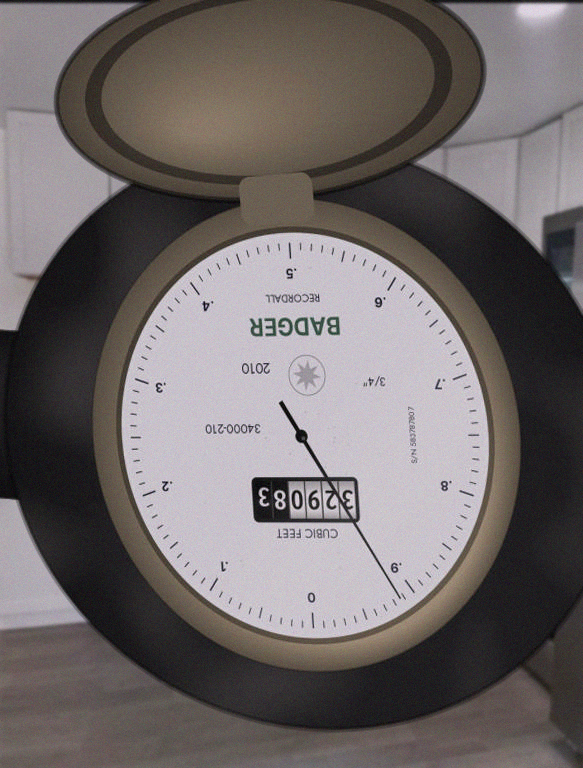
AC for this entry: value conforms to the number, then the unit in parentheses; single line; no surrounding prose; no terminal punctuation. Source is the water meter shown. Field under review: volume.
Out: 329082.91 (ft³)
